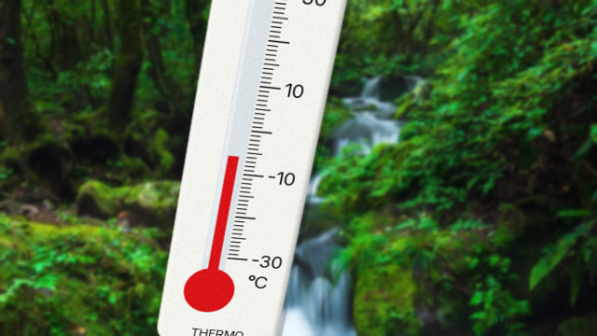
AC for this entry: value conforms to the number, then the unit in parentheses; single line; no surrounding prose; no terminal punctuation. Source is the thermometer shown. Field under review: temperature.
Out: -6 (°C)
